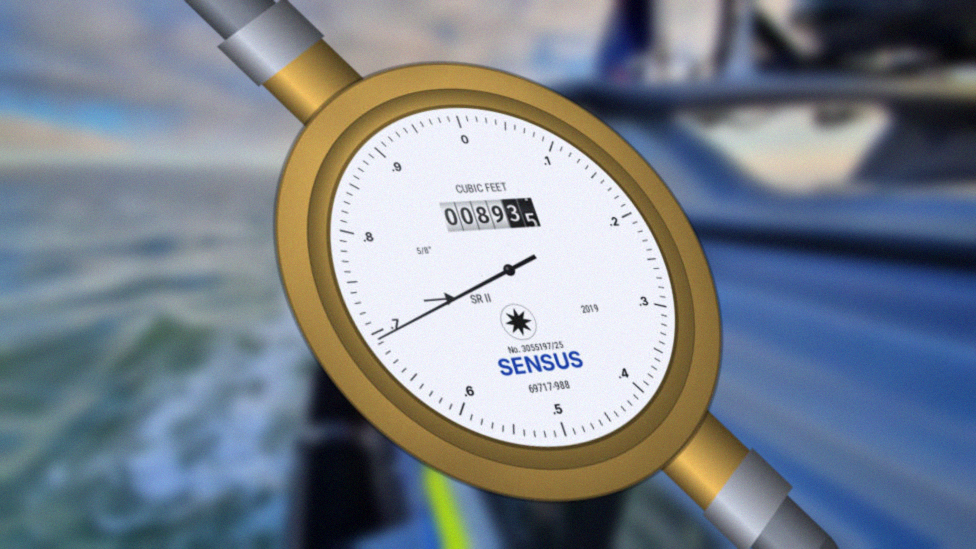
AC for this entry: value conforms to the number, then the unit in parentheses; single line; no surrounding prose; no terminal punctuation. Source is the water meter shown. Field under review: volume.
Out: 8934.69 (ft³)
